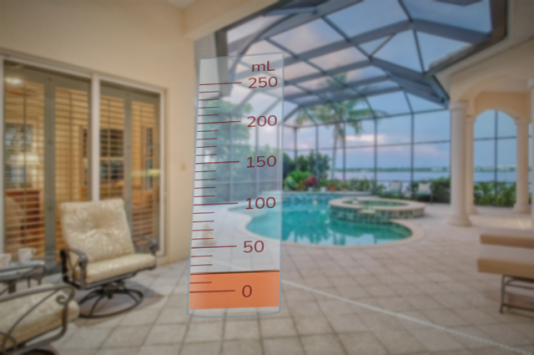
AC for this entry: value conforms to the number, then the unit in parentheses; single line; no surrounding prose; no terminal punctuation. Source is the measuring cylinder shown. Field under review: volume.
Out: 20 (mL)
